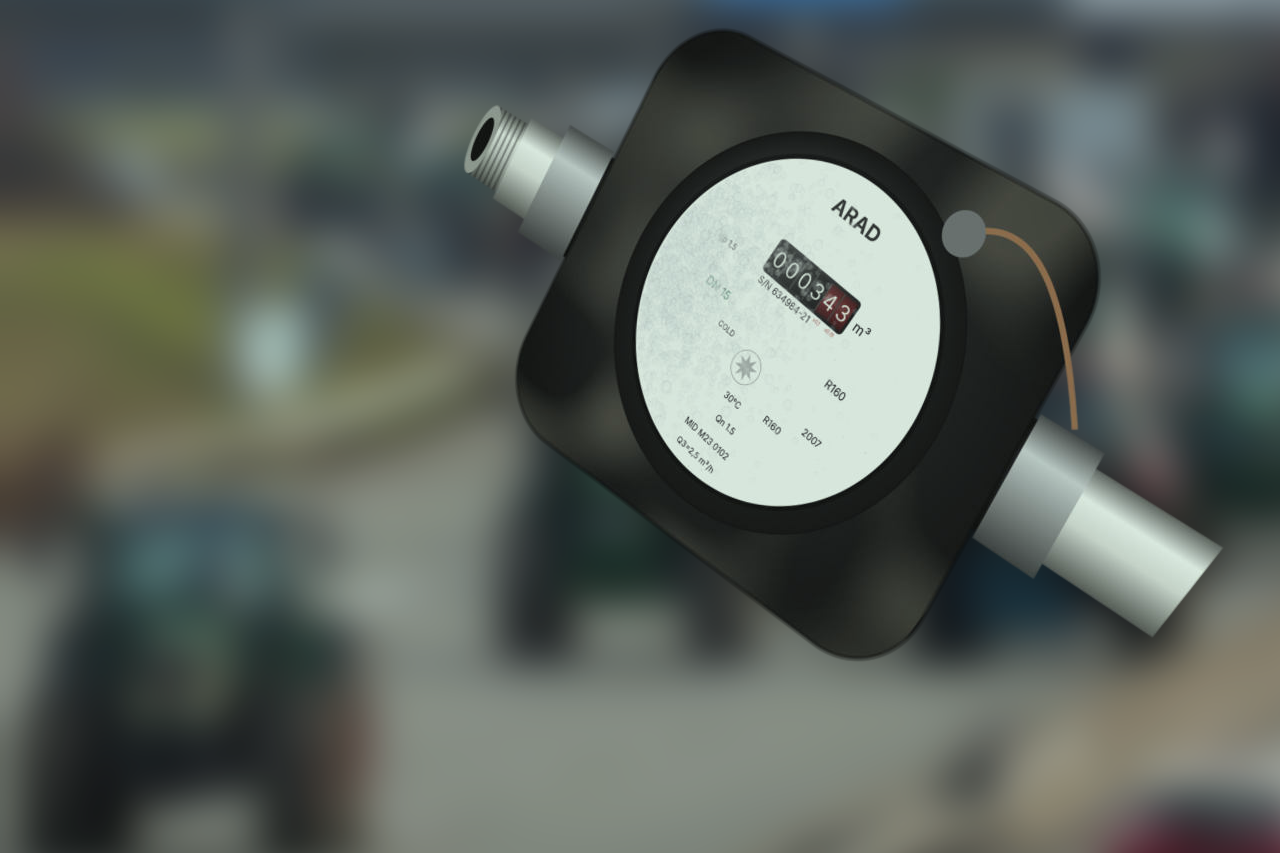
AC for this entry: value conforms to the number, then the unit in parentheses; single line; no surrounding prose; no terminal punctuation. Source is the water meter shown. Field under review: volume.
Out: 3.43 (m³)
